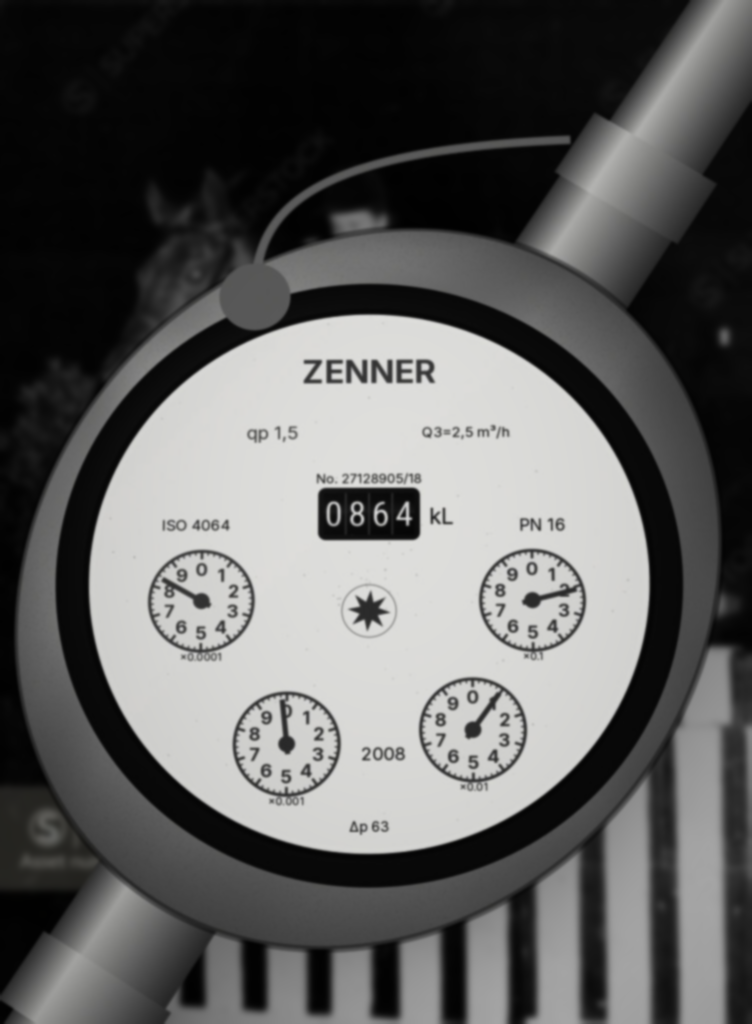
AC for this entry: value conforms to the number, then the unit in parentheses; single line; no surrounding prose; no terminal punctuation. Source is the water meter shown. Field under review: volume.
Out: 864.2098 (kL)
